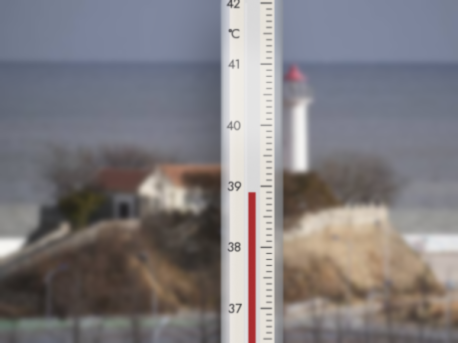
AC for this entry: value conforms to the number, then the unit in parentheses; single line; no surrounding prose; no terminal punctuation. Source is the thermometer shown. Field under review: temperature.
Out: 38.9 (°C)
